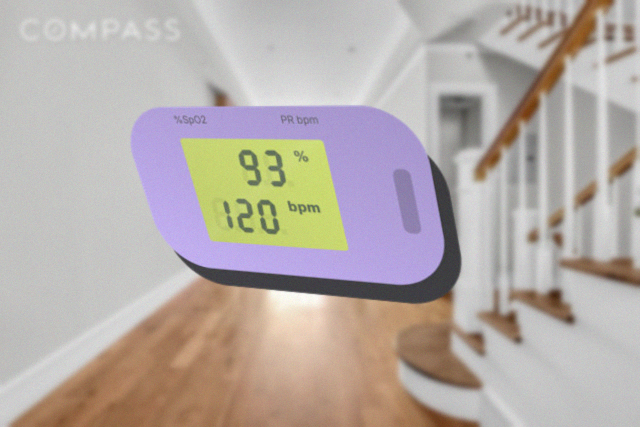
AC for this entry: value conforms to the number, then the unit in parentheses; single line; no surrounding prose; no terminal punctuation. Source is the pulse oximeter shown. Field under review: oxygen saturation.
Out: 93 (%)
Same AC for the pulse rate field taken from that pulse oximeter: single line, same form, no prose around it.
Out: 120 (bpm)
